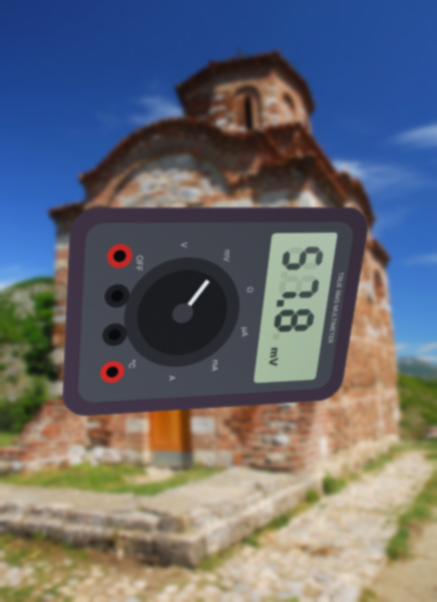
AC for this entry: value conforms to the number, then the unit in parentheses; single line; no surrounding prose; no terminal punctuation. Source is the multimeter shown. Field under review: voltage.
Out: 57.8 (mV)
